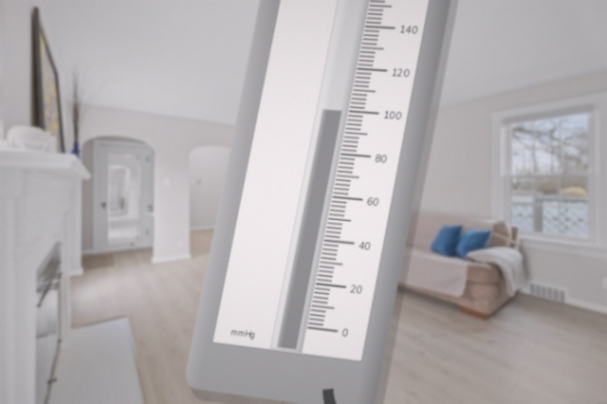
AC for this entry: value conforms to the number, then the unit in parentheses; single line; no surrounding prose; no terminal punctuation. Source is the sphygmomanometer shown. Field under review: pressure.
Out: 100 (mmHg)
